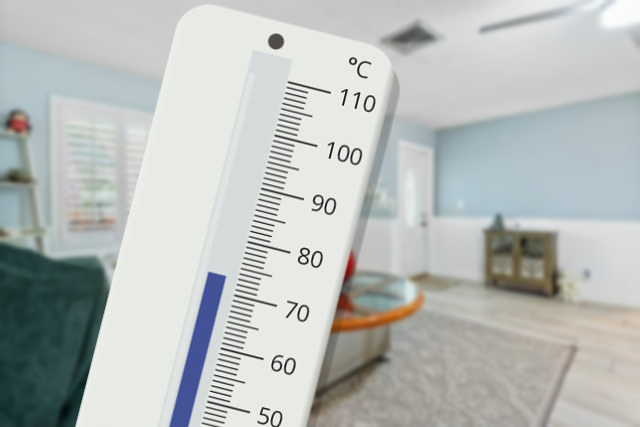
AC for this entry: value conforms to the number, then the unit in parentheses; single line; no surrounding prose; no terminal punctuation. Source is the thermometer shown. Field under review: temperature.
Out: 73 (°C)
